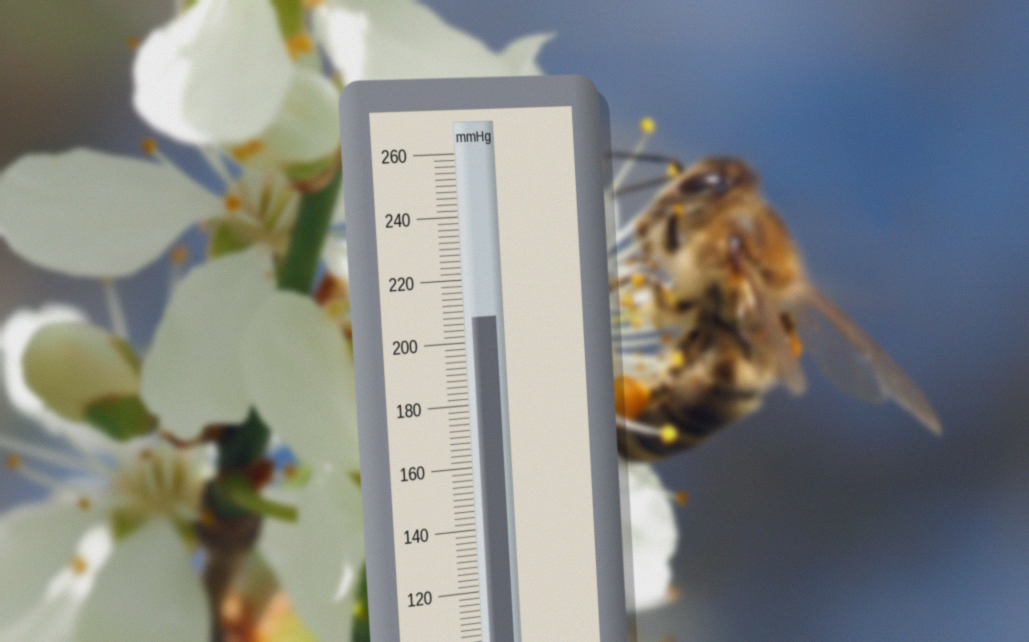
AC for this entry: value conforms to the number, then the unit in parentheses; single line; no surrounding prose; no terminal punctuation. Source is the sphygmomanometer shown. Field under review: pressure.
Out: 208 (mmHg)
